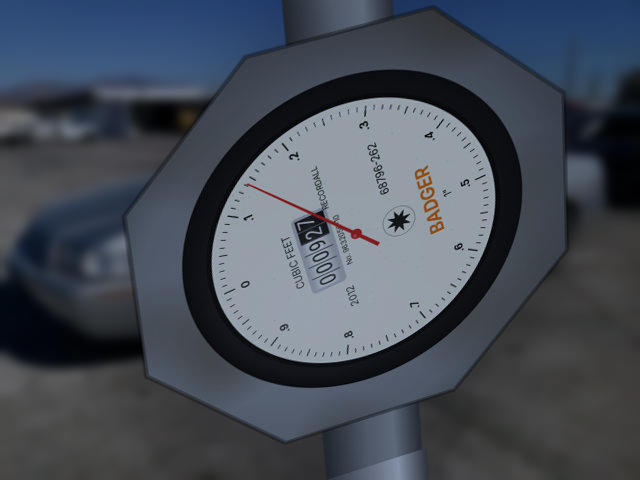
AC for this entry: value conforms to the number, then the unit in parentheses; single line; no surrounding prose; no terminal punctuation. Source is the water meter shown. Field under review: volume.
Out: 927.14 (ft³)
